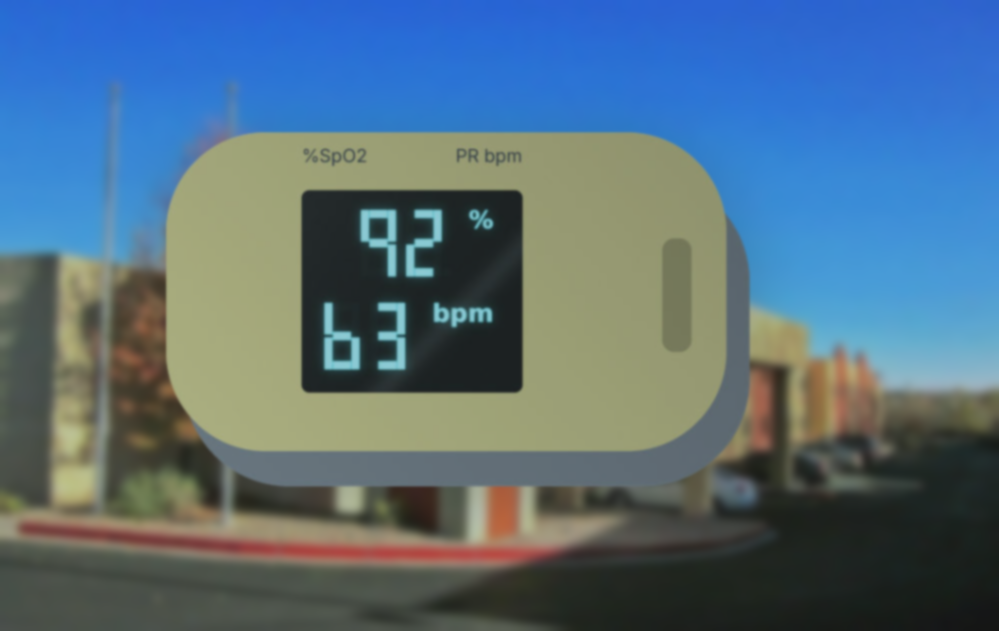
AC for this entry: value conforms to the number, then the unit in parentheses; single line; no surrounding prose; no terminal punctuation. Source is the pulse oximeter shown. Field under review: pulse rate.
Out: 63 (bpm)
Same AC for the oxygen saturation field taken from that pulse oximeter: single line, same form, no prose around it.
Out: 92 (%)
